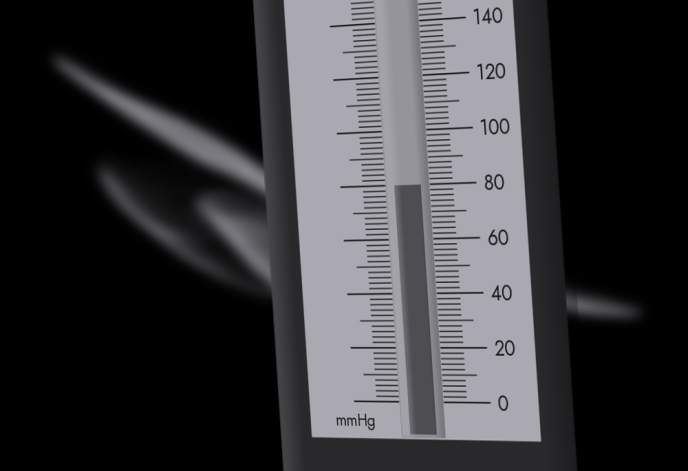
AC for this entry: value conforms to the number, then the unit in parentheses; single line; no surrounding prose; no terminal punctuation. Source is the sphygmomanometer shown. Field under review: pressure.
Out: 80 (mmHg)
